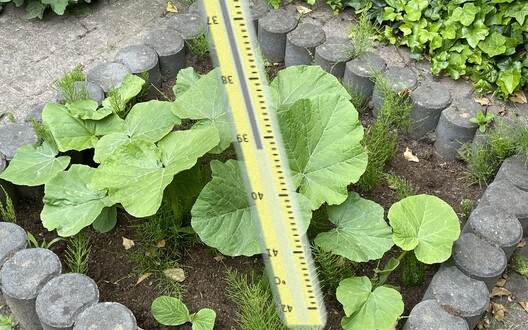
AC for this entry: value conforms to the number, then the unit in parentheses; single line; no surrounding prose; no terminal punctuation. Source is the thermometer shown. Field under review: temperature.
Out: 39.2 (°C)
